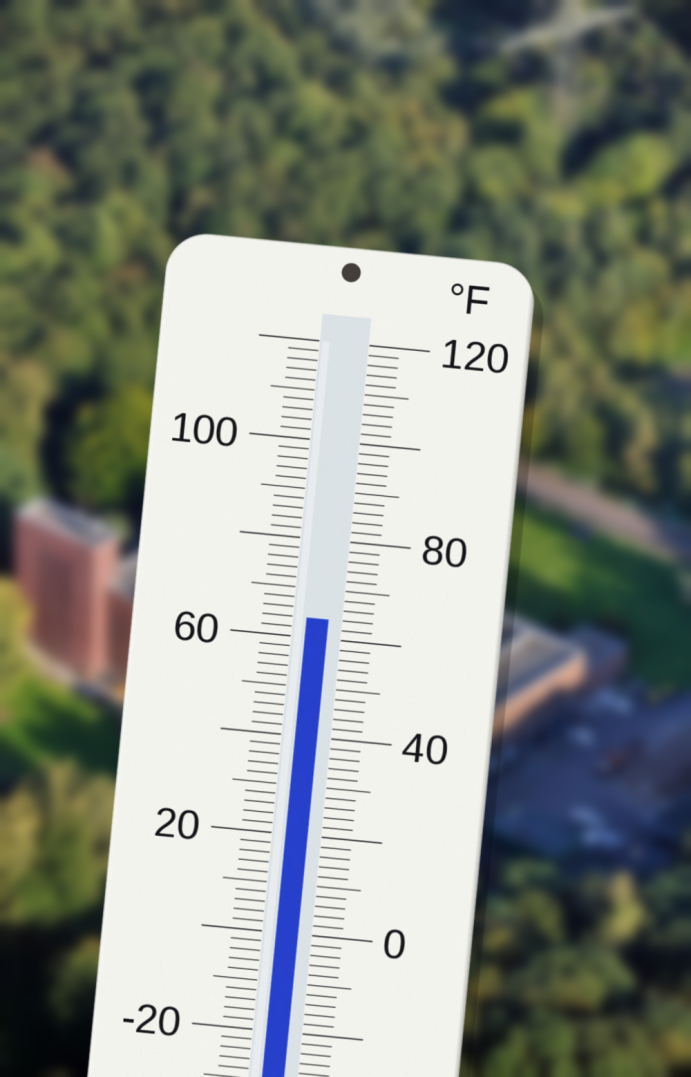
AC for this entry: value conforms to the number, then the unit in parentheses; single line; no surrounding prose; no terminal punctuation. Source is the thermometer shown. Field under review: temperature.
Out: 64 (°F)
